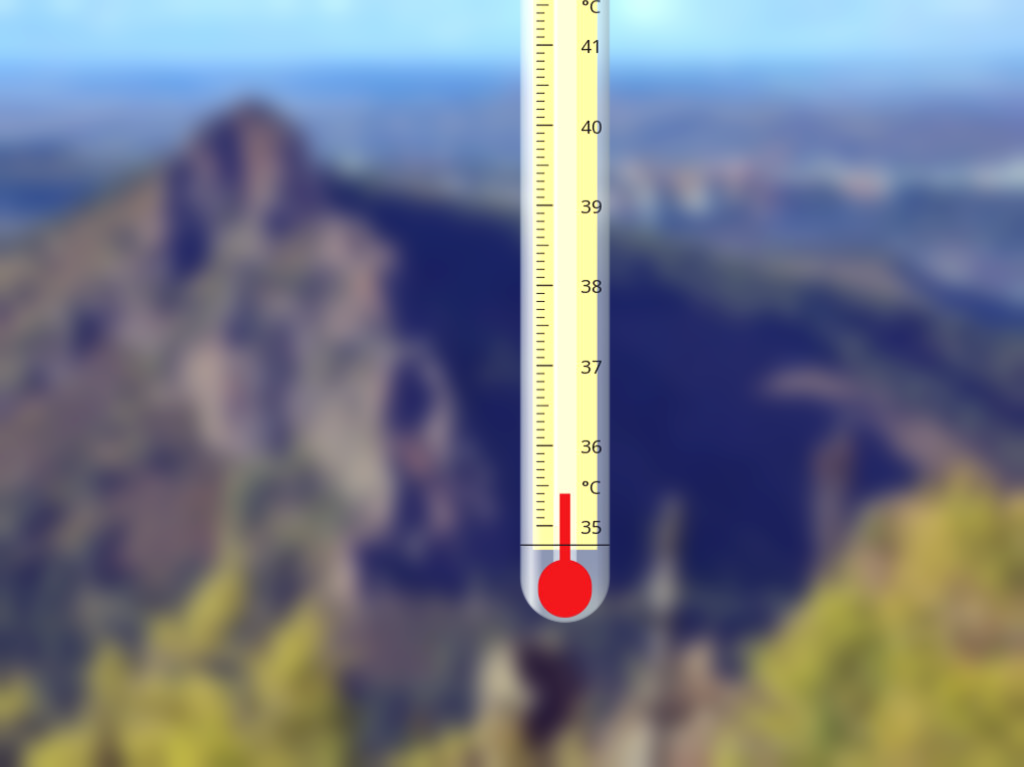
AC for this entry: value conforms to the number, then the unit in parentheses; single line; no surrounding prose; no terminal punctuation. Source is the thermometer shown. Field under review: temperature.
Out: 35.4 (°C)
